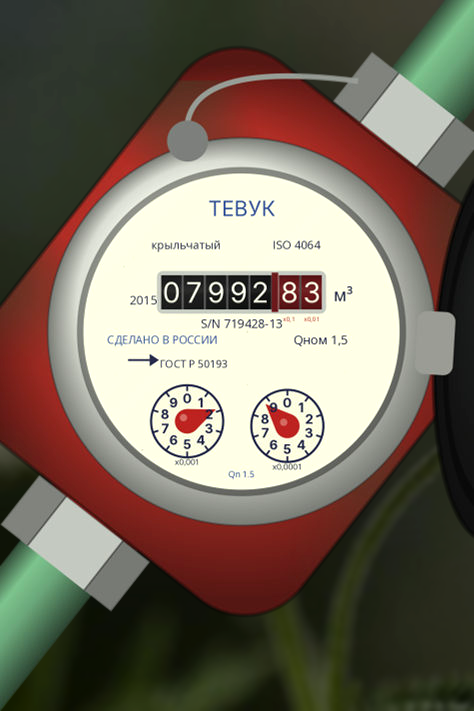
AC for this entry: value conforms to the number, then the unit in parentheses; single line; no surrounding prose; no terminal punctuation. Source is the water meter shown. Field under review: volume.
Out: 7992.8318 (m³)
